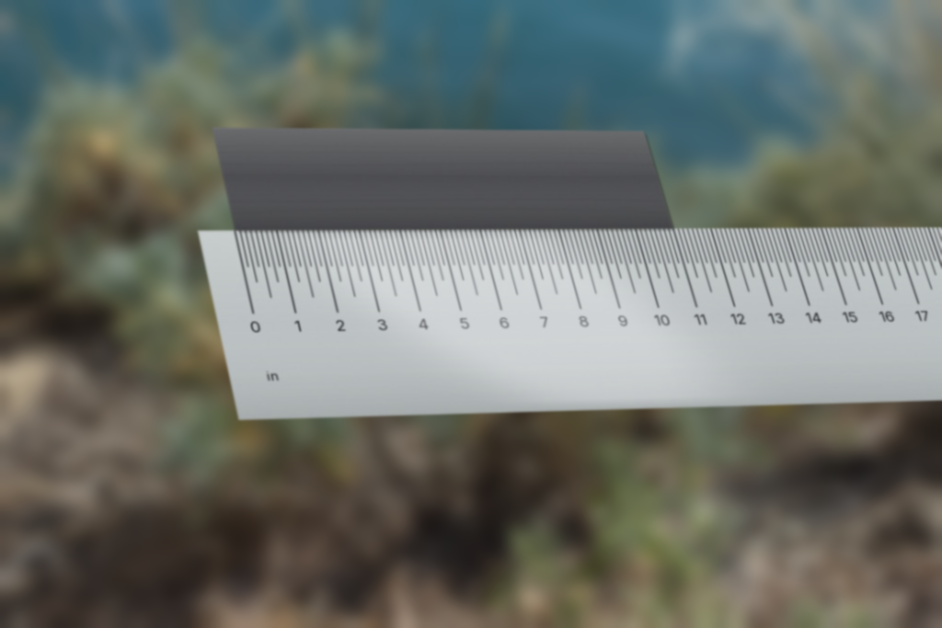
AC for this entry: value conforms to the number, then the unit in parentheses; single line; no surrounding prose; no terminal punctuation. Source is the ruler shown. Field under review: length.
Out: 11 (in)
